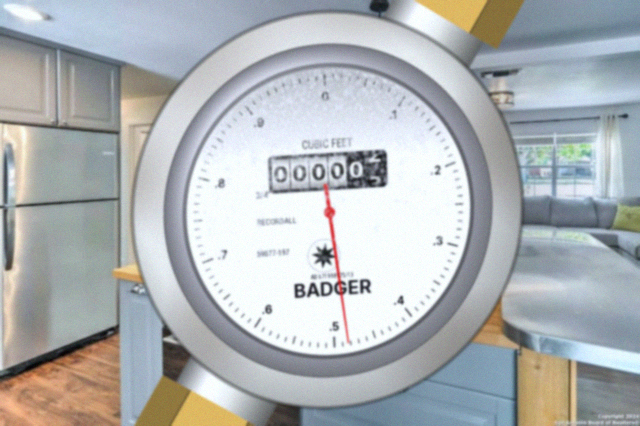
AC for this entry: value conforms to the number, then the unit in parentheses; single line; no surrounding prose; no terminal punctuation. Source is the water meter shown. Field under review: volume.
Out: 2.48 (ft³)
